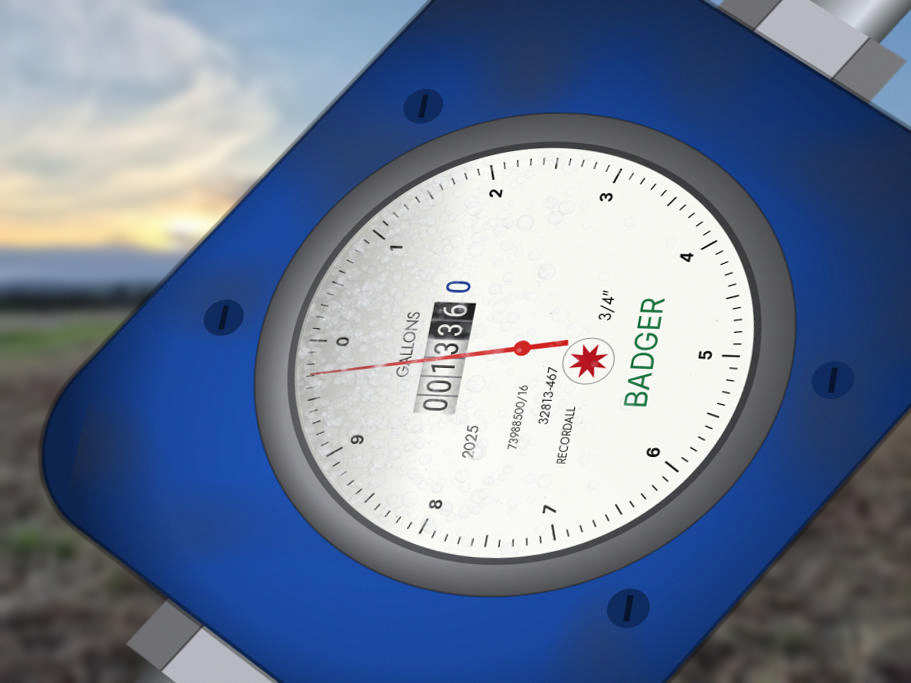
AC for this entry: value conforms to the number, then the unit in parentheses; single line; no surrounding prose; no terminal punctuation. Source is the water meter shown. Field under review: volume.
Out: 13359.7 (gal)
